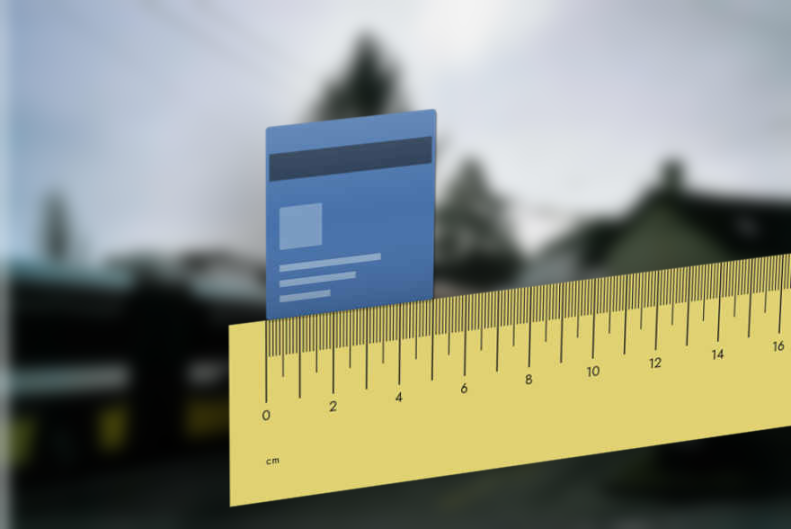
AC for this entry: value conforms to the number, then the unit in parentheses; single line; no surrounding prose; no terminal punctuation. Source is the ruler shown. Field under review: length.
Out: 5 (cm)
